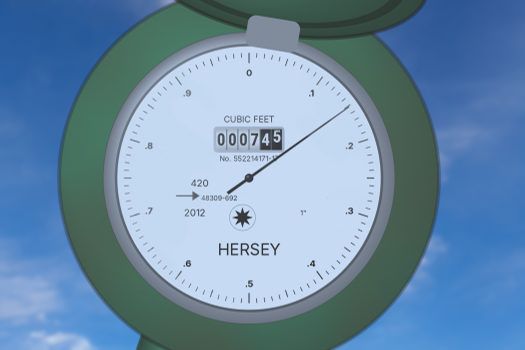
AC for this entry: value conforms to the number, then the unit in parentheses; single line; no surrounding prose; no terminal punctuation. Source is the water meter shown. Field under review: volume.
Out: 745.15 (ft³)
